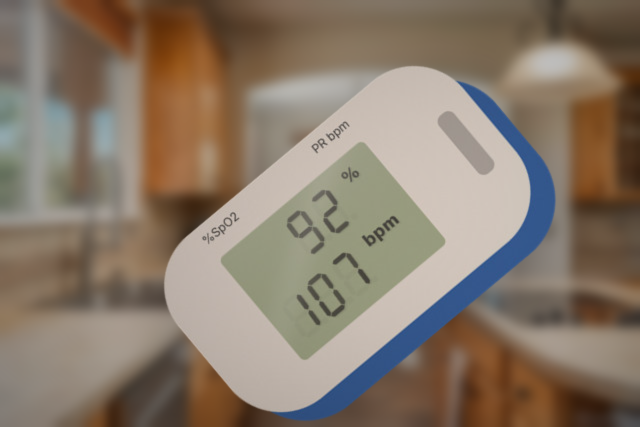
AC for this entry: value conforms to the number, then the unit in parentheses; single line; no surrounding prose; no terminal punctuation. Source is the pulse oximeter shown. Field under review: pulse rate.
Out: 107 (bpm)
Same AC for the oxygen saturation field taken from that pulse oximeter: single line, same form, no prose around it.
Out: 92 (%)
